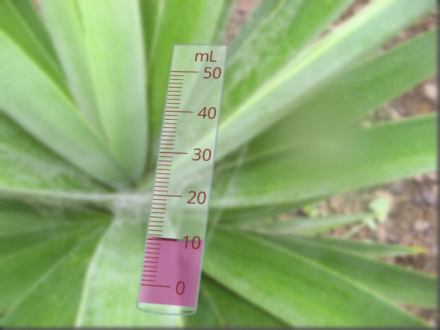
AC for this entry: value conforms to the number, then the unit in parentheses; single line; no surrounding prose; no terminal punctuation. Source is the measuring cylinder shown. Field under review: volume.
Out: 10 (mL)
